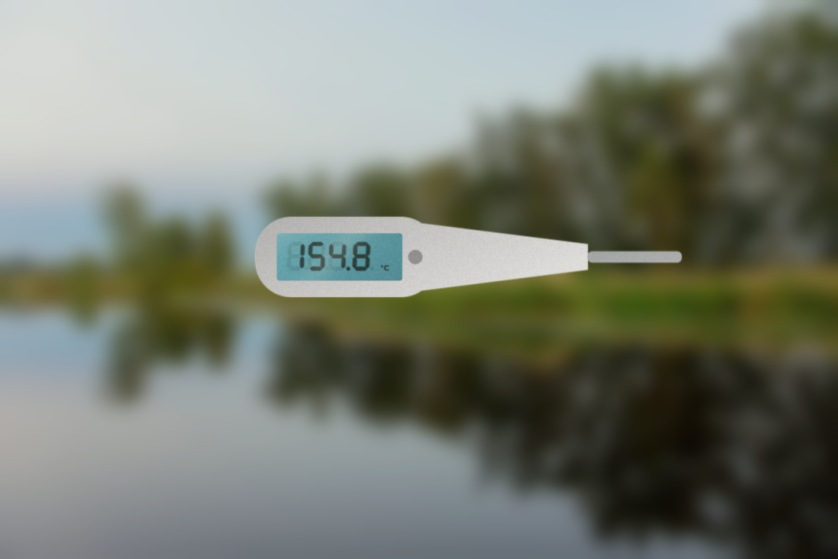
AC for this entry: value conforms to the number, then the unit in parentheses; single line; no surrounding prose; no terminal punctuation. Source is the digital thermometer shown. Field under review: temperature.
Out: 154.8 (°C)
